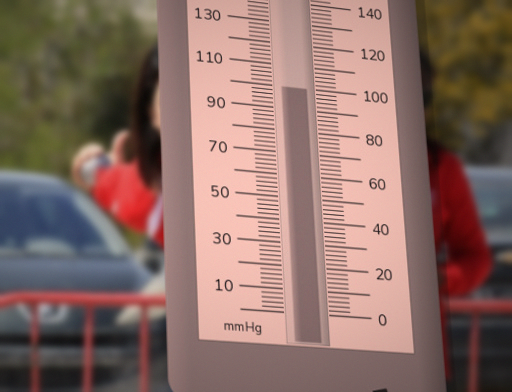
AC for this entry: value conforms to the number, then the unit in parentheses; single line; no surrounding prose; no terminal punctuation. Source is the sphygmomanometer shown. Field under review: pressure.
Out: 100 (mmHg)
